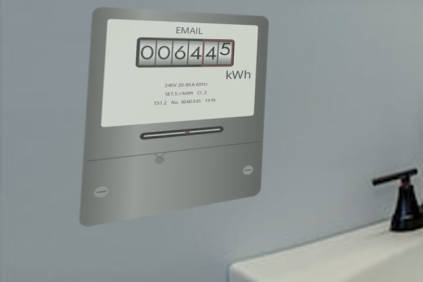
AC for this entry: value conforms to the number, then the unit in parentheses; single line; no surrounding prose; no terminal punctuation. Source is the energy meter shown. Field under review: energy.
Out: 64.45 (kWh)
